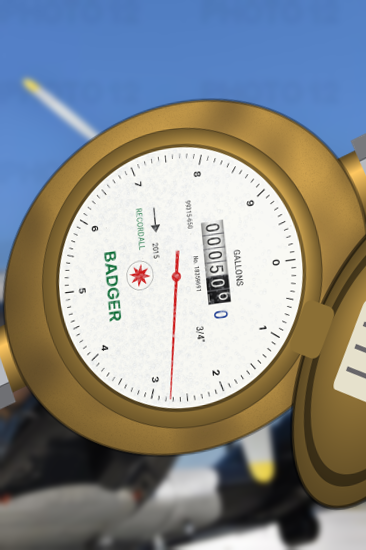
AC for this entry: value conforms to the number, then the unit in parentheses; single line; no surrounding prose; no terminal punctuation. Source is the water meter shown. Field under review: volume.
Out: 5062.7 (gal)
